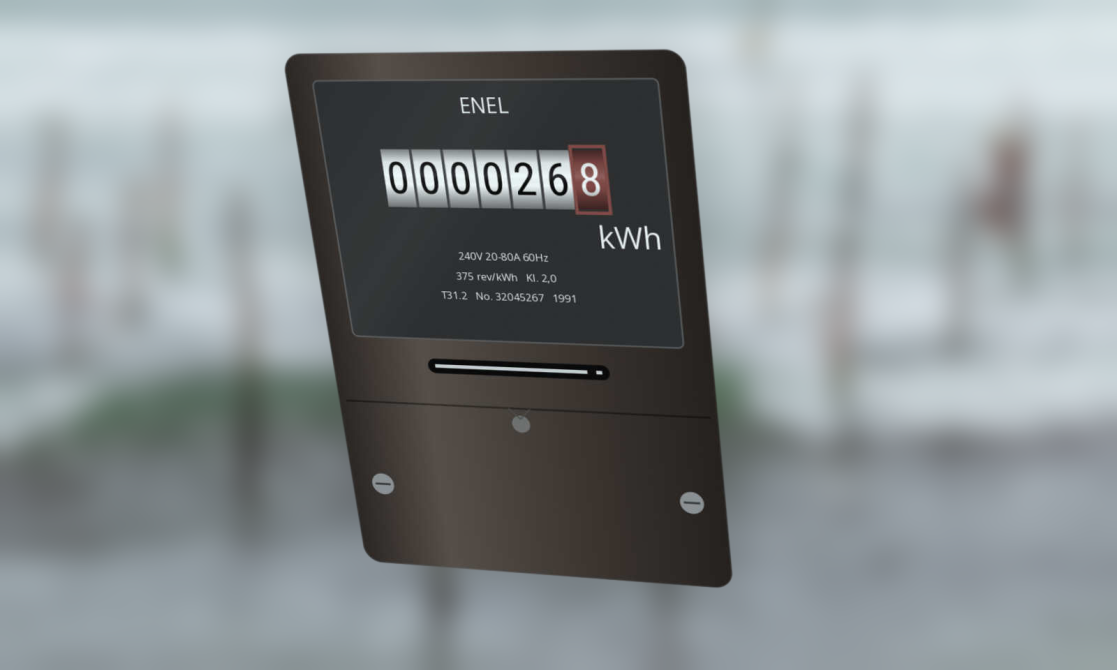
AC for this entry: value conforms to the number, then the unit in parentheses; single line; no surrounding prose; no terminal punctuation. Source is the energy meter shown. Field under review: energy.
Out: 26.8 (kWh)
